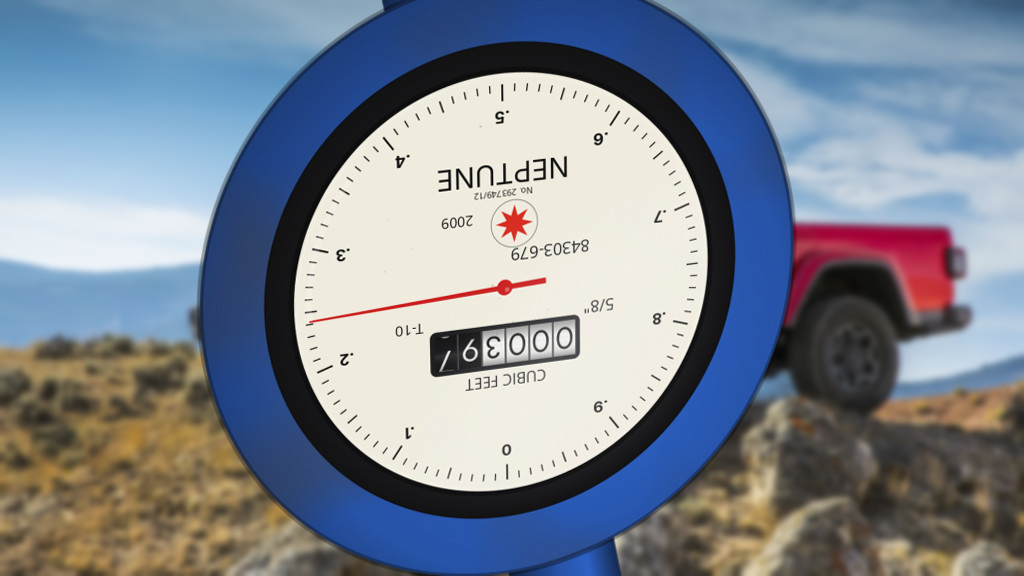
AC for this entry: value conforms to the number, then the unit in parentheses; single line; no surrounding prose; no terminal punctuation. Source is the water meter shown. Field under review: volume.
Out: 397.24 (ft³)
